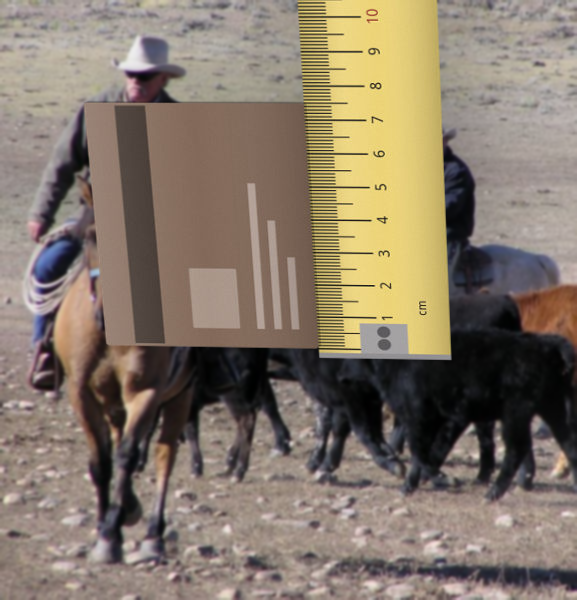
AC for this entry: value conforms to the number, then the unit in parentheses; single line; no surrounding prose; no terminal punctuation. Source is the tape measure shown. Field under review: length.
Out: 7.5 (cm)
